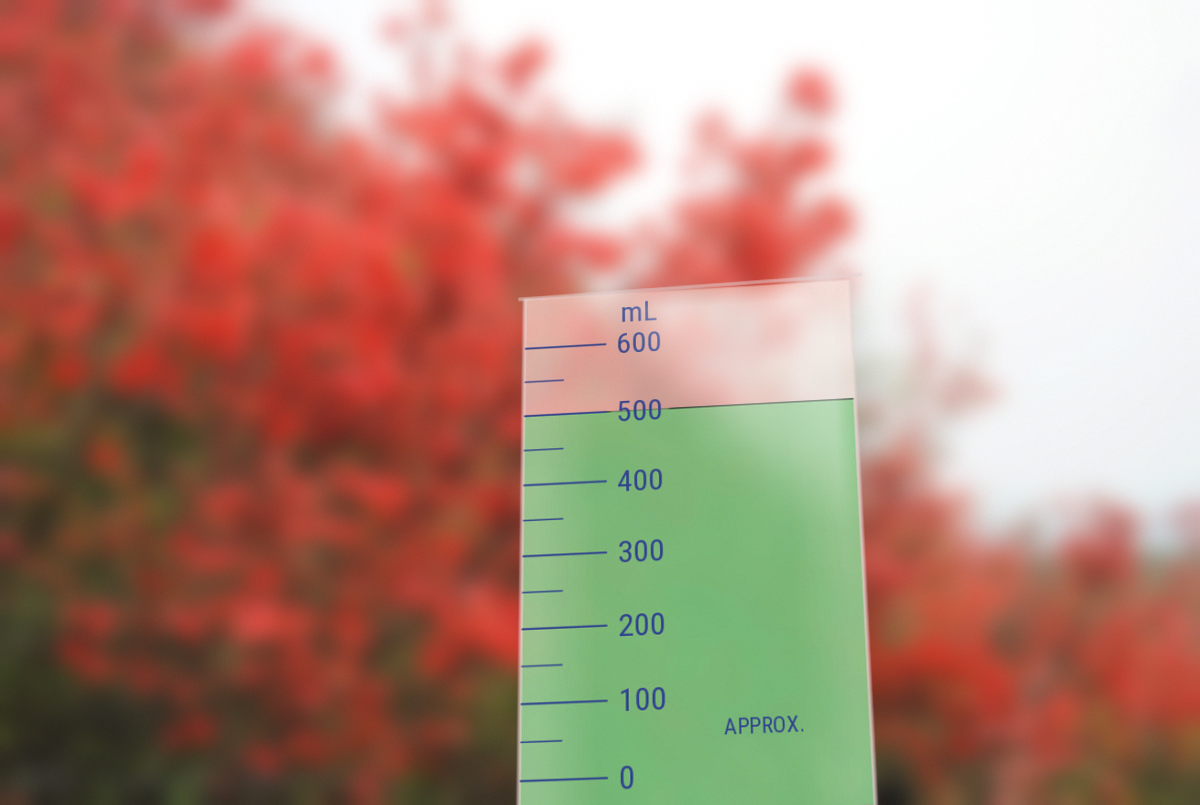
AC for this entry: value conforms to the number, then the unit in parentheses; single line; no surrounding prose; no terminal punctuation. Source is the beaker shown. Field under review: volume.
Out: 500 (mL)
